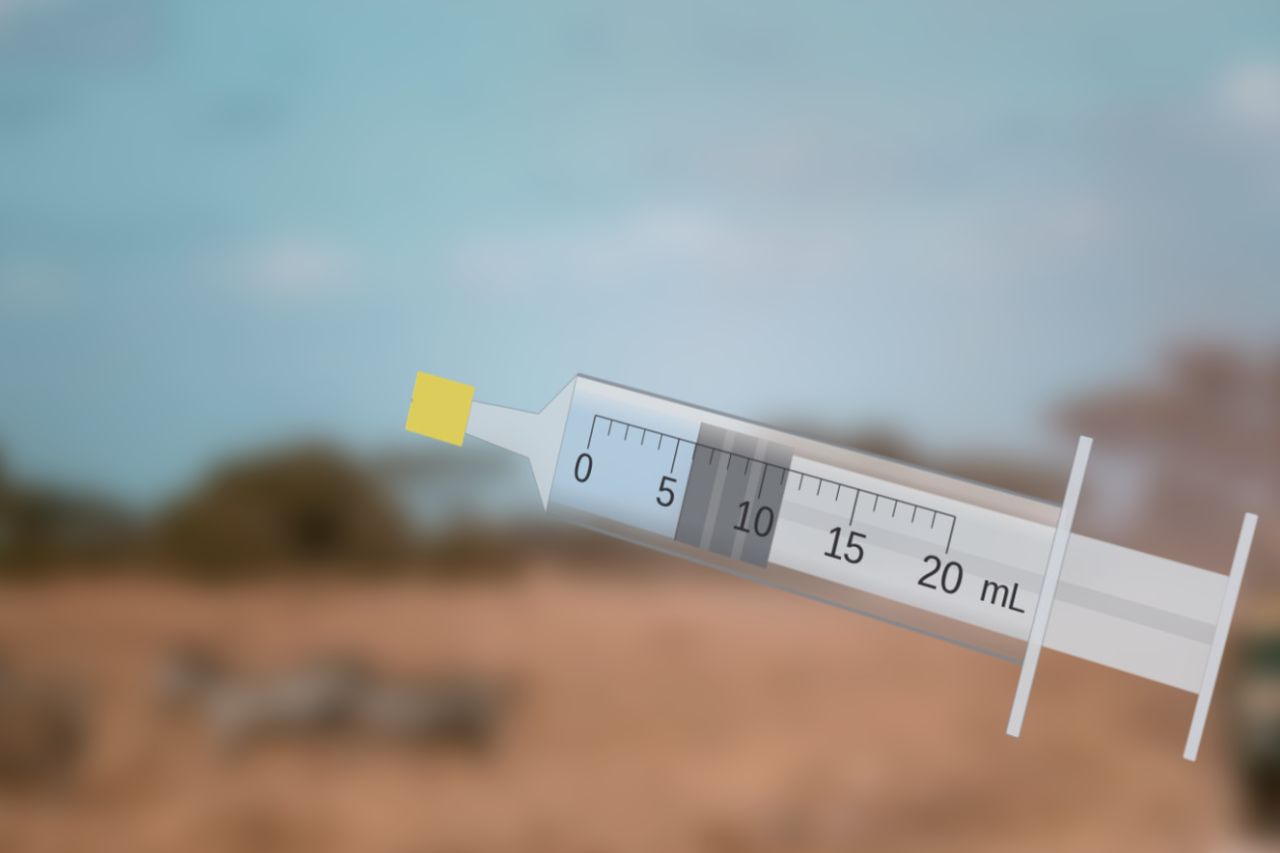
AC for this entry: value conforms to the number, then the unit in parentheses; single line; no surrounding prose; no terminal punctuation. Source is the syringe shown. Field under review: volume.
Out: 6 (mL)
